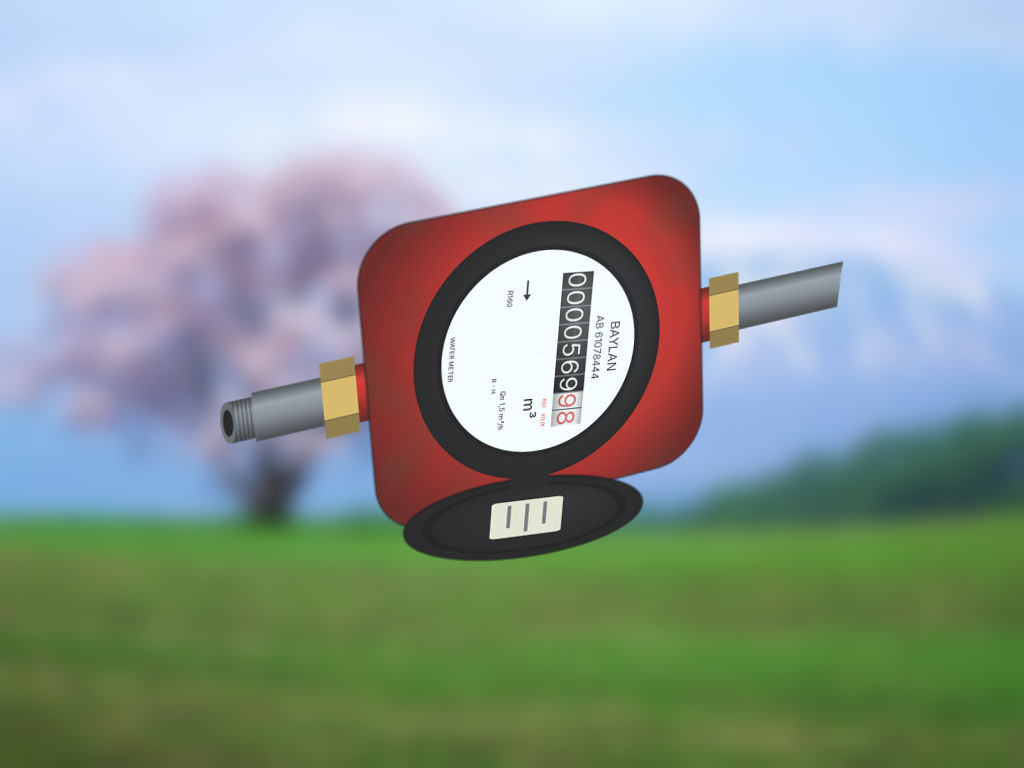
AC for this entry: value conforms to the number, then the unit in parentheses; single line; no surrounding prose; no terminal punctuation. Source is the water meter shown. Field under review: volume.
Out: 569.98 (m³)
